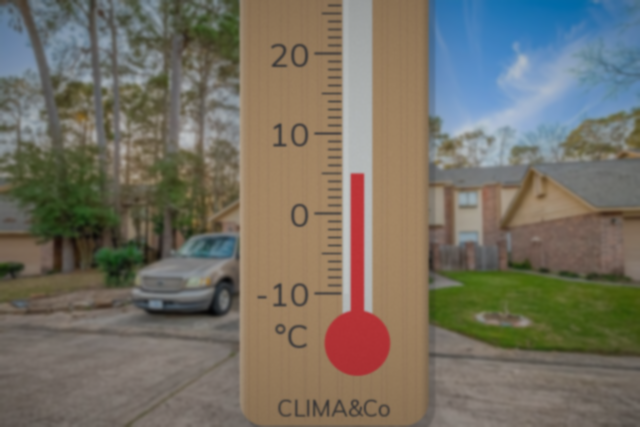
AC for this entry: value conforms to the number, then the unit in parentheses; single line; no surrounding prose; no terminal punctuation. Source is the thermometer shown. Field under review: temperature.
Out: 5 (°C)
